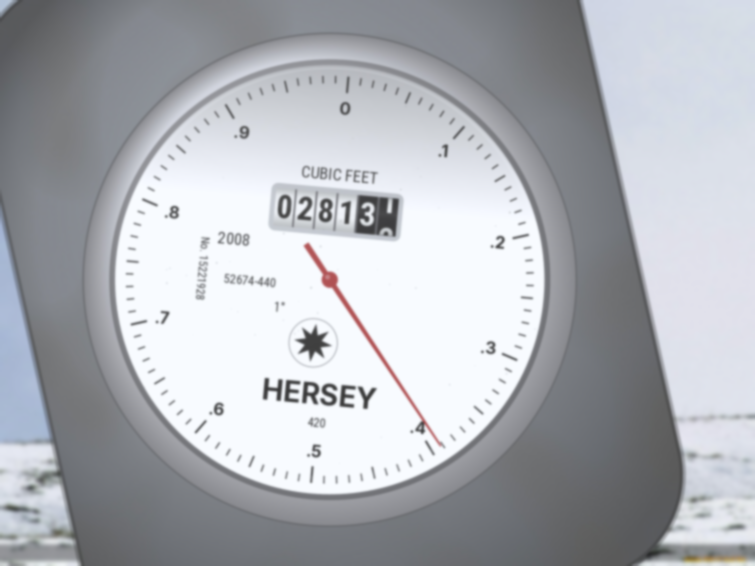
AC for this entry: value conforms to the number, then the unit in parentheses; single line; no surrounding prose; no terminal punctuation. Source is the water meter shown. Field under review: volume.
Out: 28131.39 (ft³)
